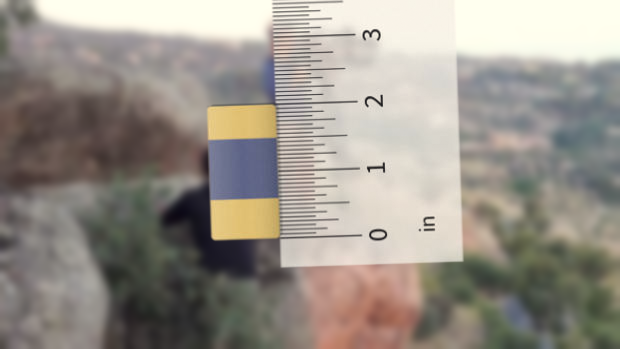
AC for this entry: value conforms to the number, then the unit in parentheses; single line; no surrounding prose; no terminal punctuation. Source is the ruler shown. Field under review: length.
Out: 2 (in)
